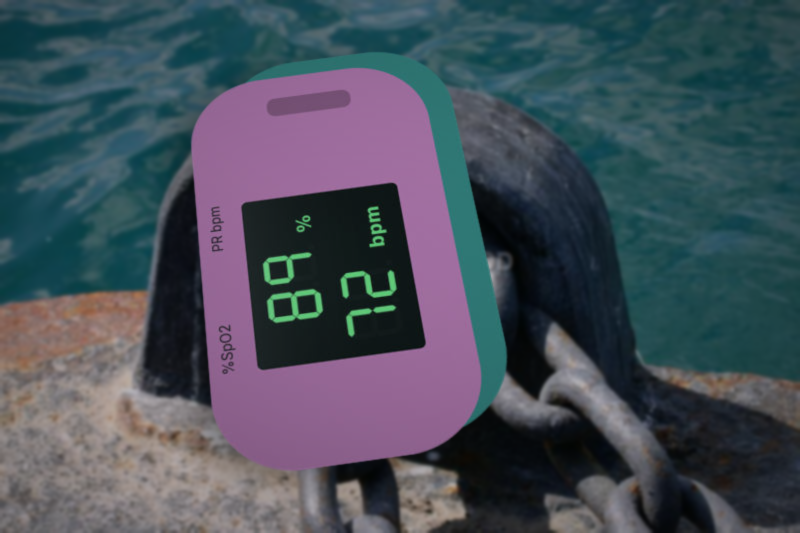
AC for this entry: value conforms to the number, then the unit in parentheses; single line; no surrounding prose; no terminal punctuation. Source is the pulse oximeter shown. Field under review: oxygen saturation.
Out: 89 (%)
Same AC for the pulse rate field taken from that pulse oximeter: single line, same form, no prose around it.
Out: 72 (bpm)
